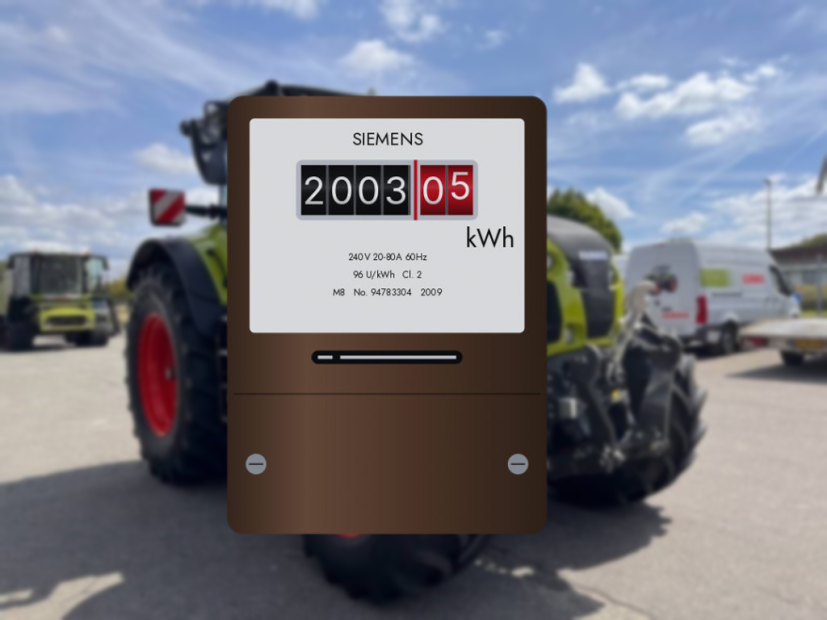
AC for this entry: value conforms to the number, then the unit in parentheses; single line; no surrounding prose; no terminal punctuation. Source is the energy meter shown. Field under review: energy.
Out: 2003.05 (kWh)
